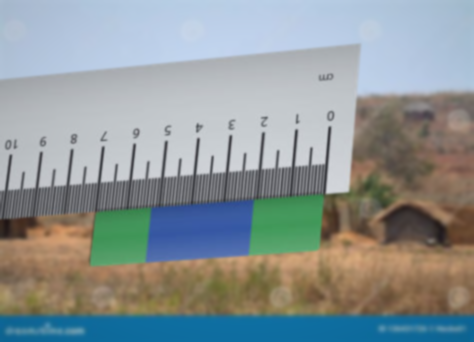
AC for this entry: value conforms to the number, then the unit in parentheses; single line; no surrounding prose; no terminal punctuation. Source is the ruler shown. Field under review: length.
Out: 7 (cm)
